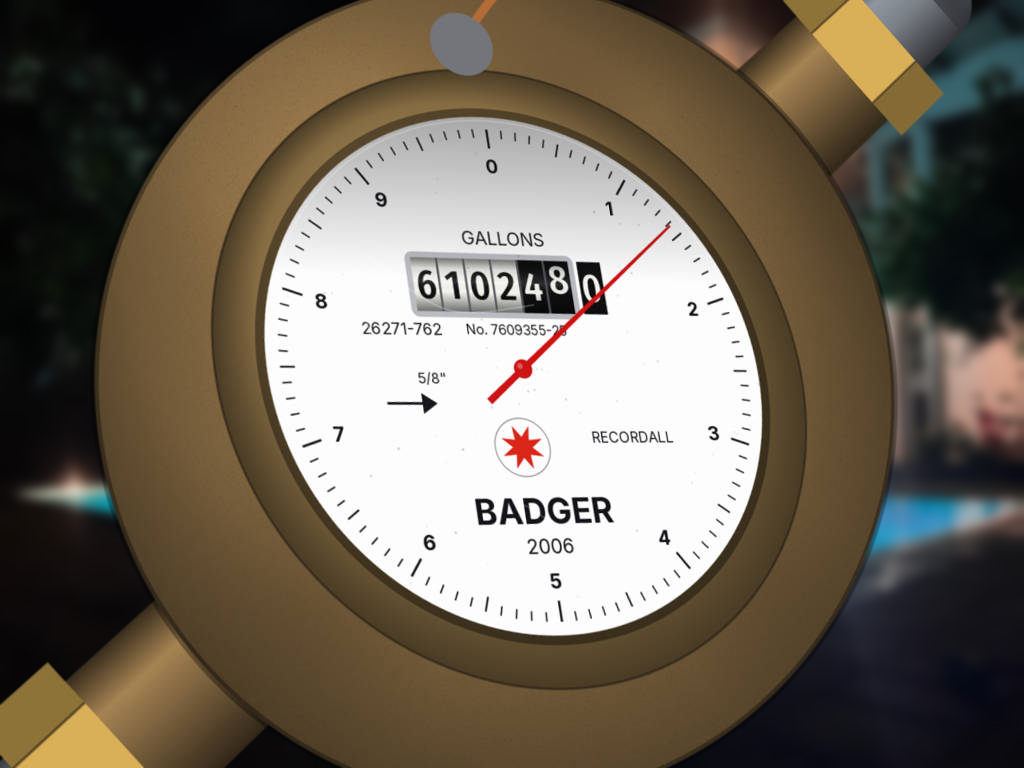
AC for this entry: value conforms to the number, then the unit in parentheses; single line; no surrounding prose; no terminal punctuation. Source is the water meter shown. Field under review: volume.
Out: 6102481.4 (gal)
